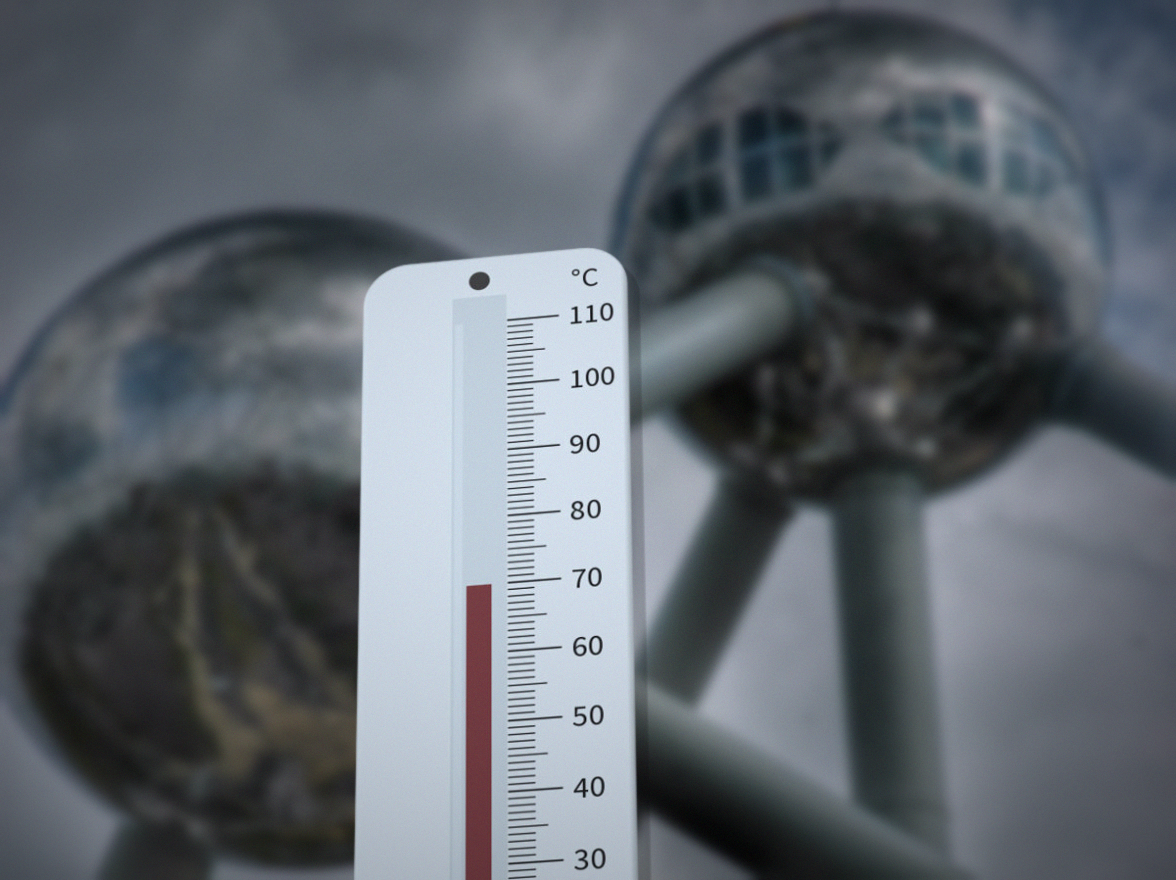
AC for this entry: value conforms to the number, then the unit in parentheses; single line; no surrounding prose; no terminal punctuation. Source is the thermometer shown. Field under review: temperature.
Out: 70 (°C)
